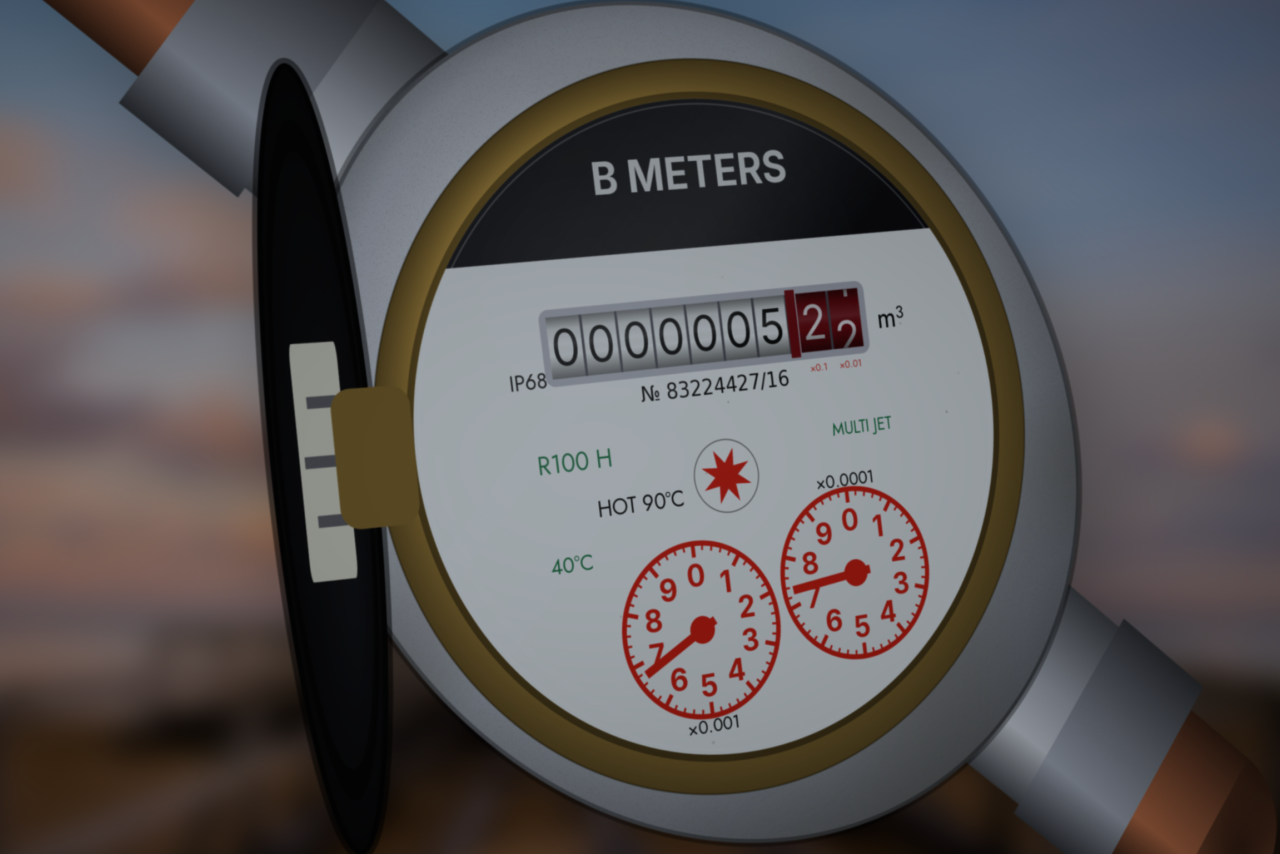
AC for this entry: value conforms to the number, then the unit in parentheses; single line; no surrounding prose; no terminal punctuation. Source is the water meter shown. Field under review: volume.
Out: 5.2167 (m³)
